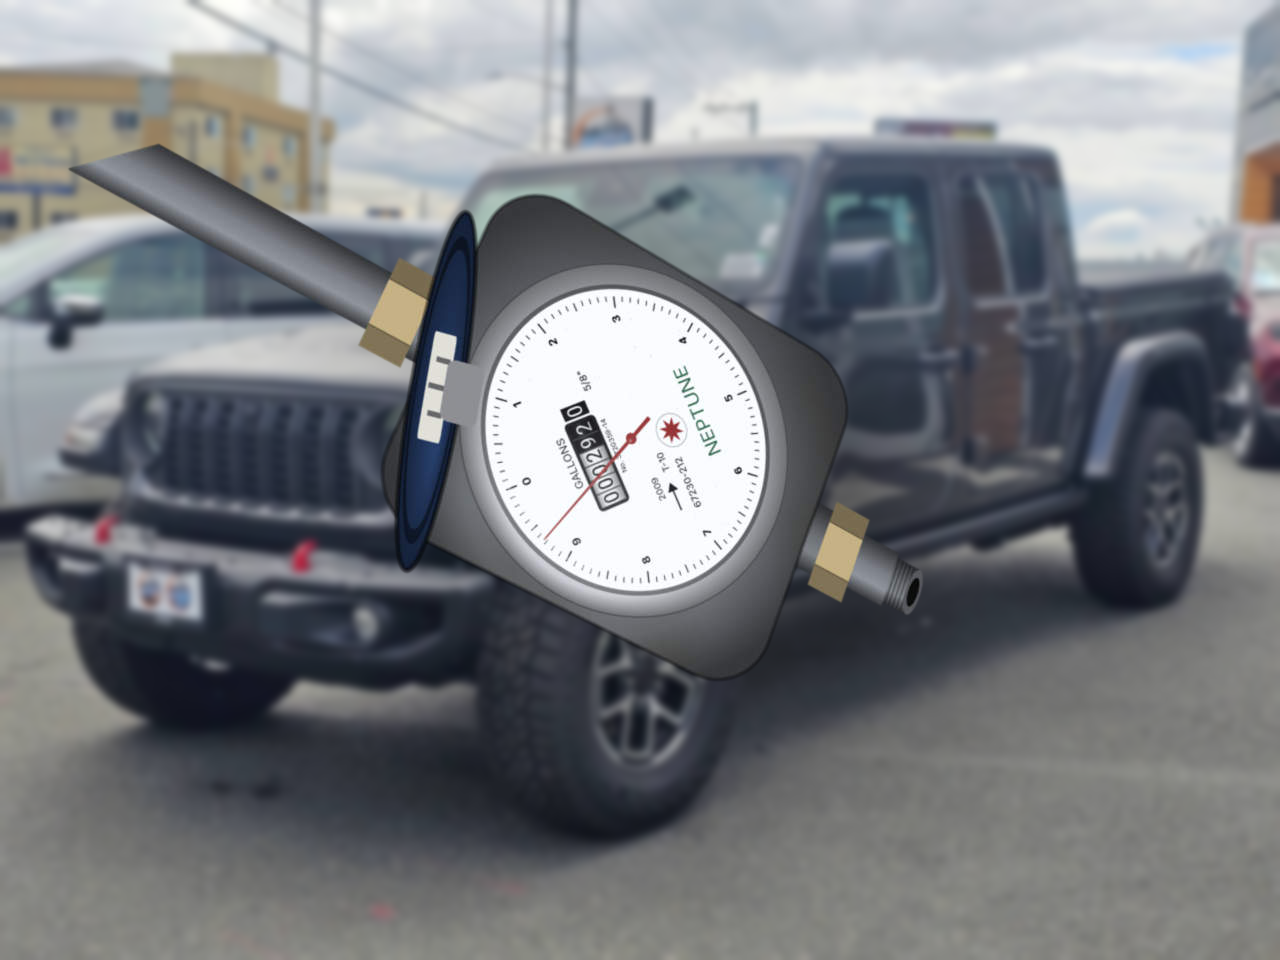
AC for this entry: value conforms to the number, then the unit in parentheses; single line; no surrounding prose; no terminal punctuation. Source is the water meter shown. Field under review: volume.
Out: 2919.3 (gal)
